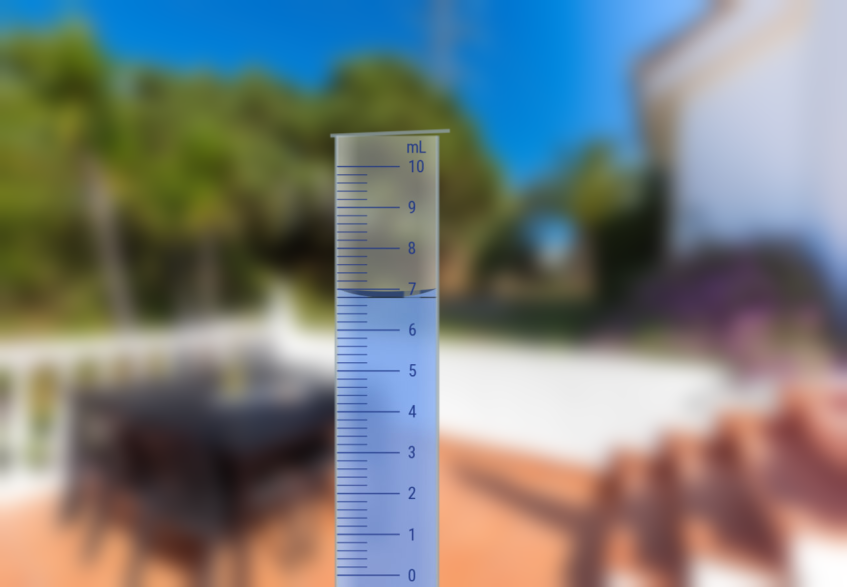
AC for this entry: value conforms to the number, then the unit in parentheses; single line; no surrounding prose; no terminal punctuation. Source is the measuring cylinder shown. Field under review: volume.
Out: 6.8 (mL)
